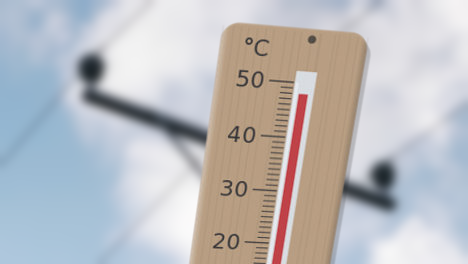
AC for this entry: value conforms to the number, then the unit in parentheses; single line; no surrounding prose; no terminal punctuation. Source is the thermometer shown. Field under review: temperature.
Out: 48 (°C)
